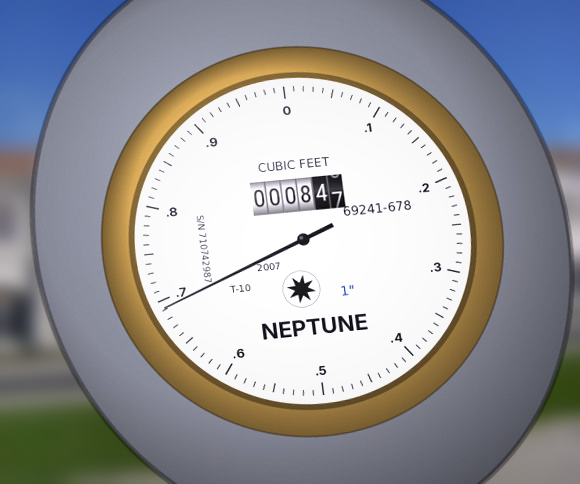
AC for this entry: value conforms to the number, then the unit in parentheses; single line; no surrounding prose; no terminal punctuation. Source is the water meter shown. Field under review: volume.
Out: 846.69 (ft³)
